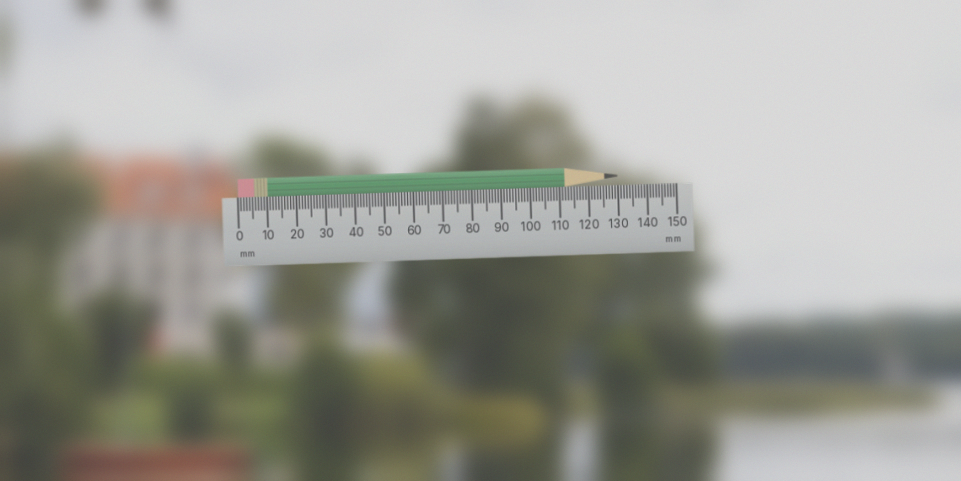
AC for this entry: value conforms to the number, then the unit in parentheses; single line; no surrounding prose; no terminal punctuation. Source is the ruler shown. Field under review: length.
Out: 130 (mm)
